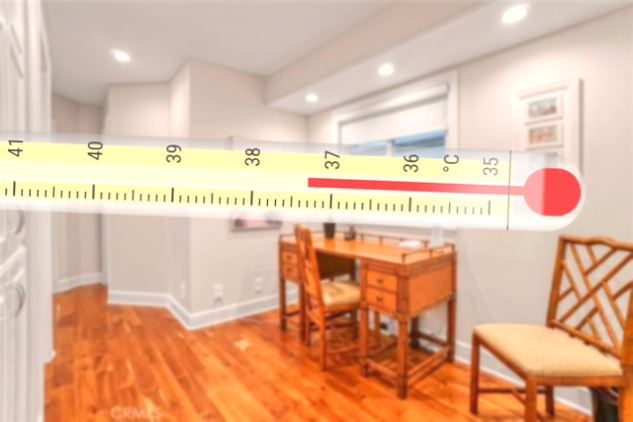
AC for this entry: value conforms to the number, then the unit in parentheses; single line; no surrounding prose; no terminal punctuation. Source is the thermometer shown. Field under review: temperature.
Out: 37.3 (°C)
